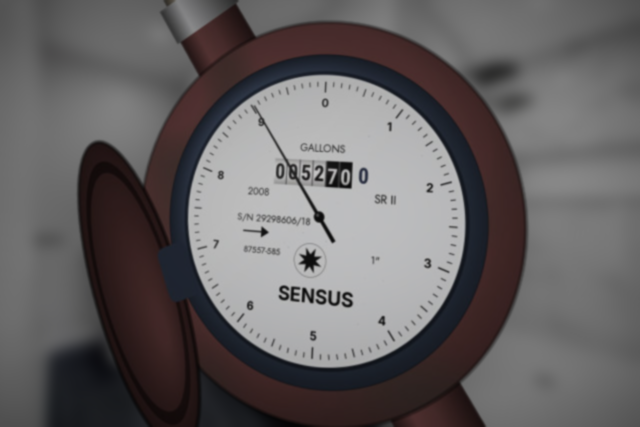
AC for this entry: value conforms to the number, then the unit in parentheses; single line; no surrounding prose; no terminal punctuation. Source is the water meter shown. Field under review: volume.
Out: 52699.0 (gal)
